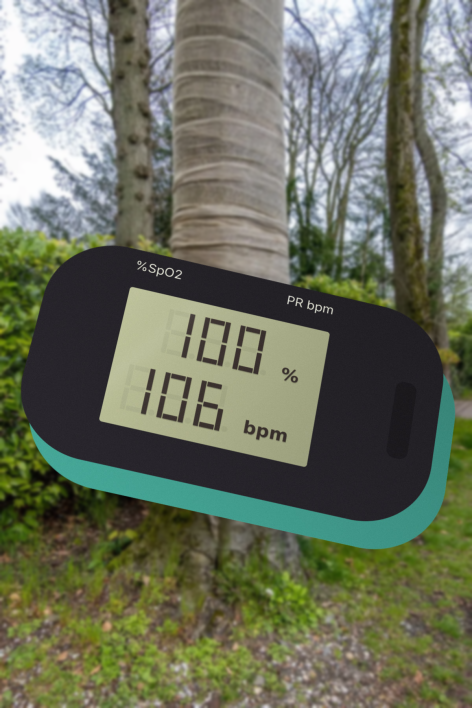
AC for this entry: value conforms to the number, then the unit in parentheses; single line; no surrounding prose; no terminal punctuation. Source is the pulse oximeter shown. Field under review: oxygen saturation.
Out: 100 (%)
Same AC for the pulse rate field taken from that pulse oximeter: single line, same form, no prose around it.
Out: 106 (bpm)
